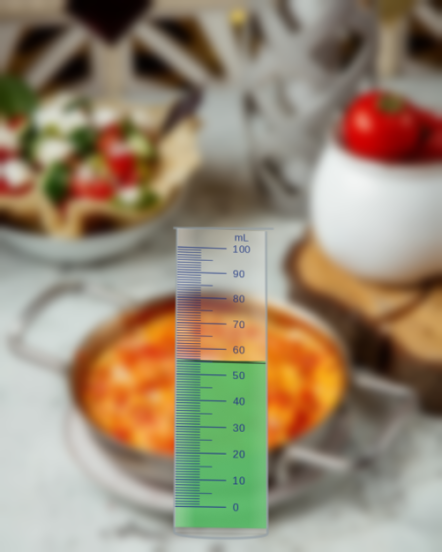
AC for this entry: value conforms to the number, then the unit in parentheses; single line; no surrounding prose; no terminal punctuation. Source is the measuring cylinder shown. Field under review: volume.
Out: 55 (mL)
